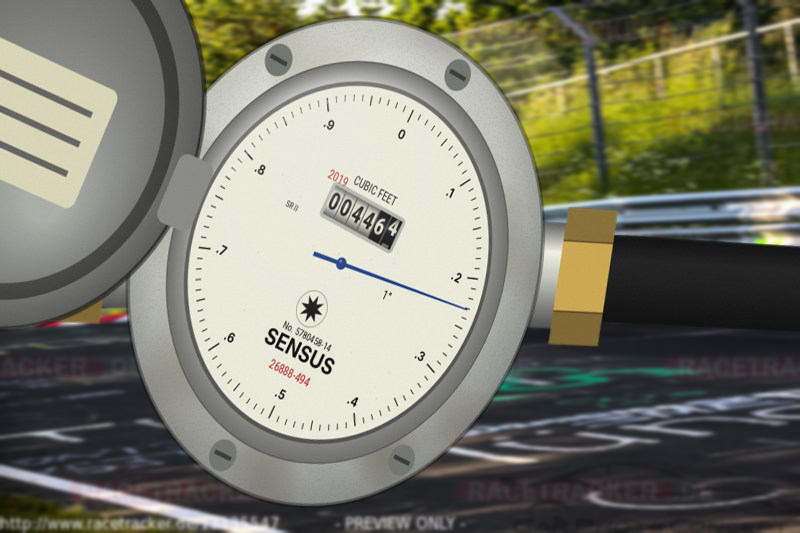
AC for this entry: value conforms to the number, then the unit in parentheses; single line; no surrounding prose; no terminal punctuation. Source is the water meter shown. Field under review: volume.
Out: 4464.23 (ft³)
